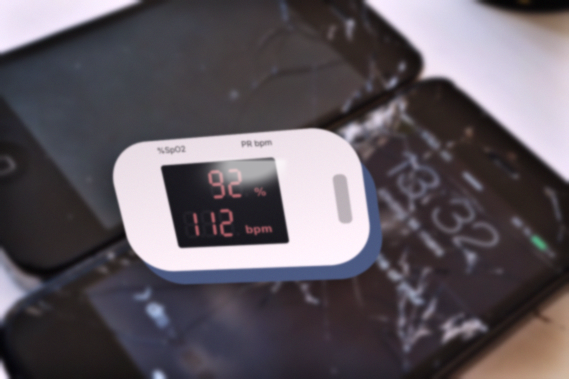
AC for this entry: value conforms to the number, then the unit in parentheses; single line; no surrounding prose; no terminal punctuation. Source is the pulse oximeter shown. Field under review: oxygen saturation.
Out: 92 (%)
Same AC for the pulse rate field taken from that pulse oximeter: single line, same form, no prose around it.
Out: 112 (bpm)
